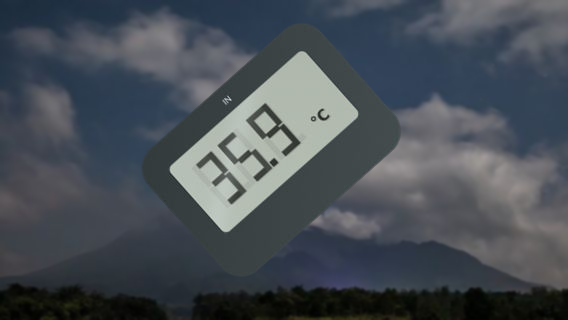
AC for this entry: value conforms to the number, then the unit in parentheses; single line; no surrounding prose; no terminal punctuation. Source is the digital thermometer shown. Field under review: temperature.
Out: 35.9 (°C)
